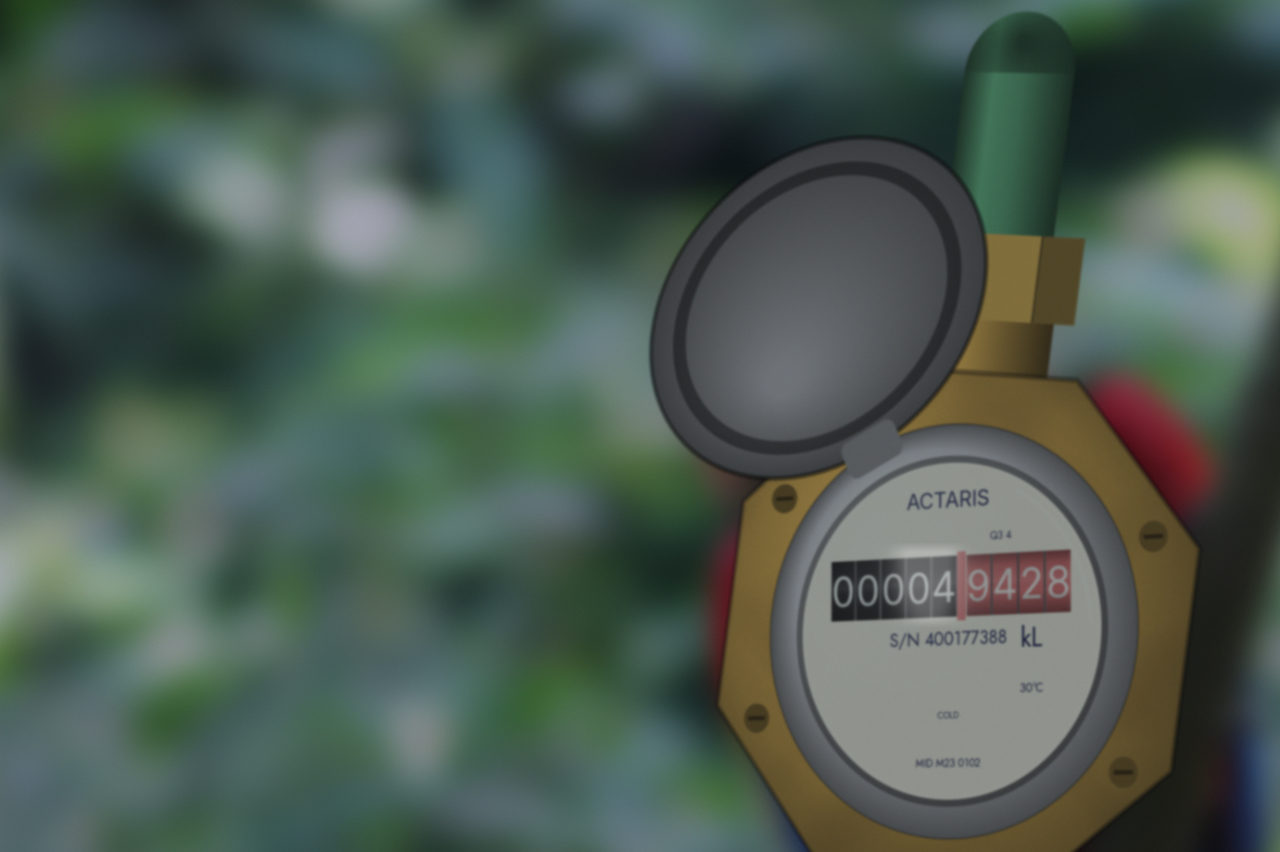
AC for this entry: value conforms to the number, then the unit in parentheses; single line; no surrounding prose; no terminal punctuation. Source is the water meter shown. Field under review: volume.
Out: 4.9428 (kL)
